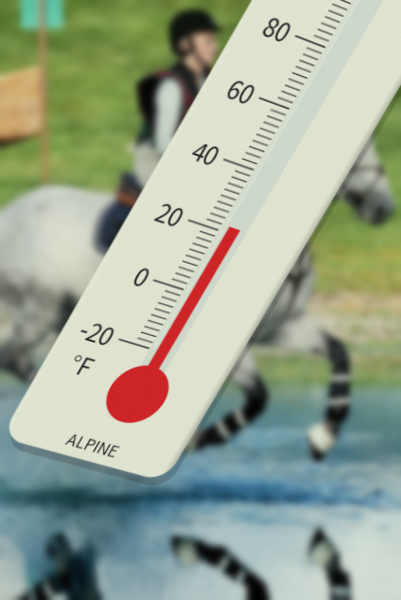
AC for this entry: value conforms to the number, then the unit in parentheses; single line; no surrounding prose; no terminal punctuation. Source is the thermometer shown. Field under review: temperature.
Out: 22 (°F)
